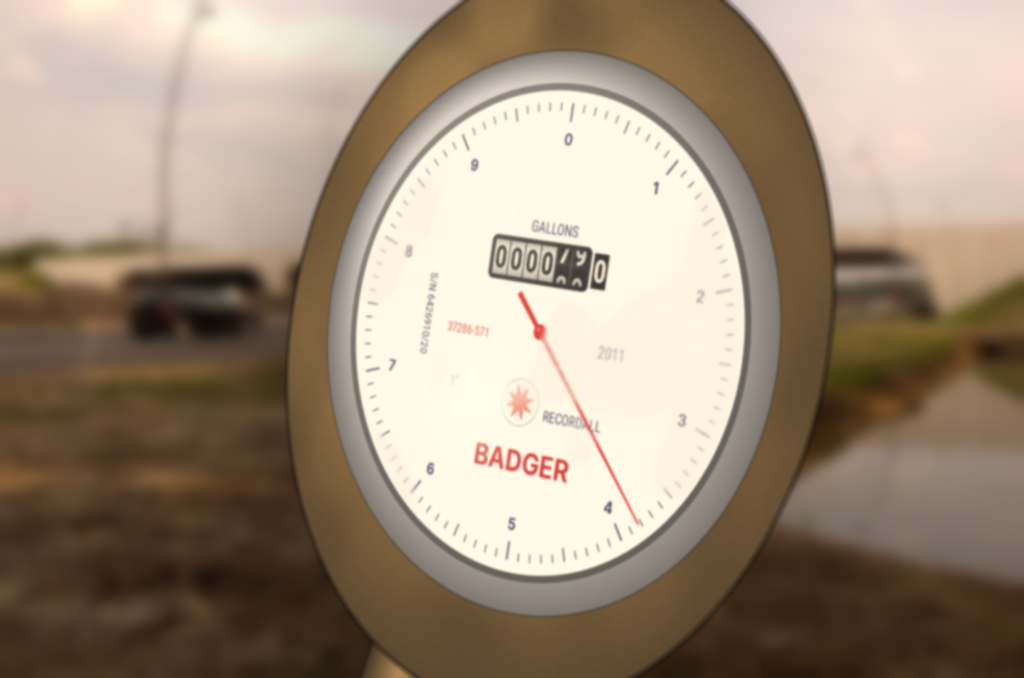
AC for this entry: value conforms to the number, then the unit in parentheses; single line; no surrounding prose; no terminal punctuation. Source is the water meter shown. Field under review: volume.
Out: 793.8 (gal)
